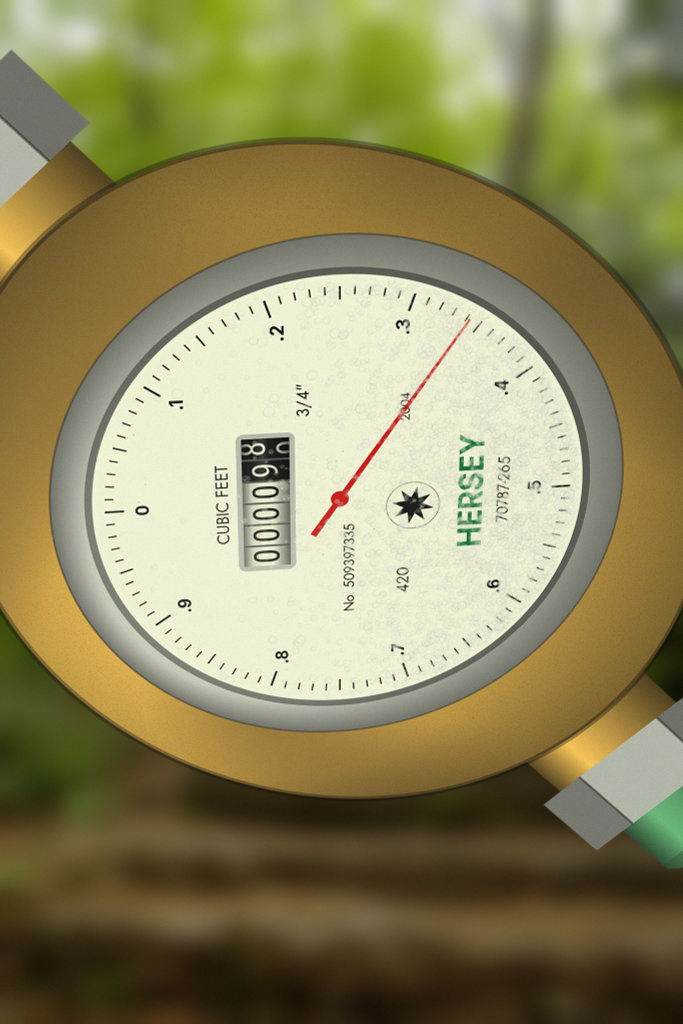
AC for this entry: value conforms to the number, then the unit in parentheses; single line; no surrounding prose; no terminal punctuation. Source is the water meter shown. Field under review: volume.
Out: 98.34 (ft³)
